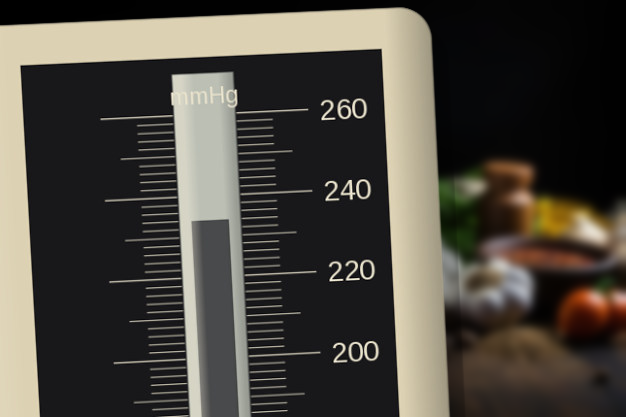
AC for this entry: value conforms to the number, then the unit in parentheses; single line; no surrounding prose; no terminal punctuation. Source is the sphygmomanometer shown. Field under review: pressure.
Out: 234 (mmHg)
